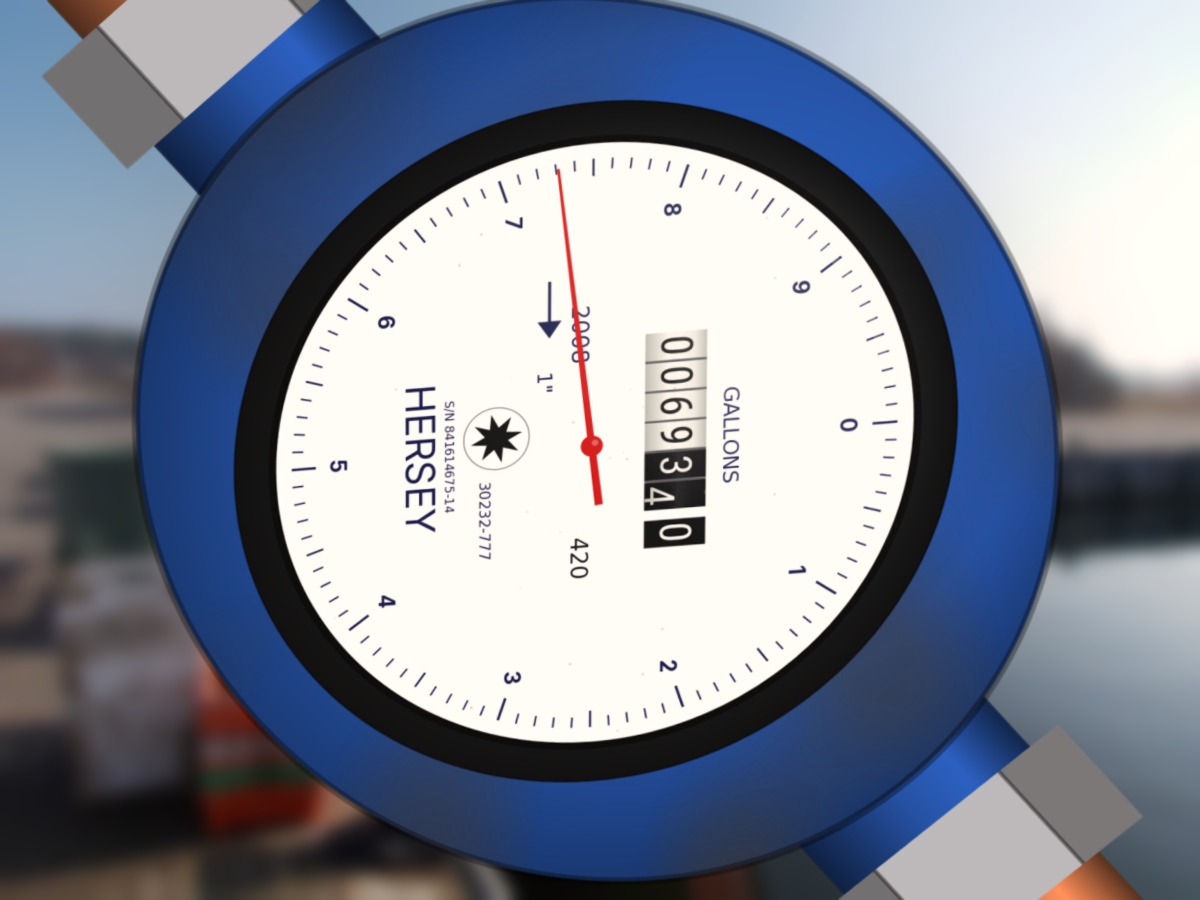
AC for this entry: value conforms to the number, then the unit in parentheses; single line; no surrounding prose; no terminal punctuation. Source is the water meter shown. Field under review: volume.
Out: 69337.3 (gal)
